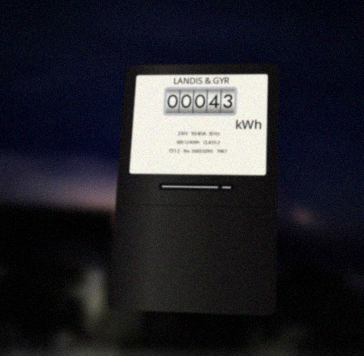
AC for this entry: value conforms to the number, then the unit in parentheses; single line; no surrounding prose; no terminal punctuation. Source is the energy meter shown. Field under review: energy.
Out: 43 (kWh)
